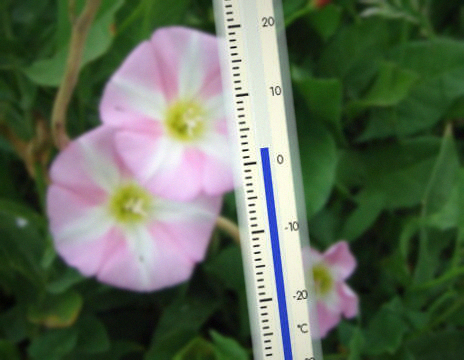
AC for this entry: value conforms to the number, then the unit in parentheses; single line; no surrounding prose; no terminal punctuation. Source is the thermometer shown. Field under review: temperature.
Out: 2 (°C)
